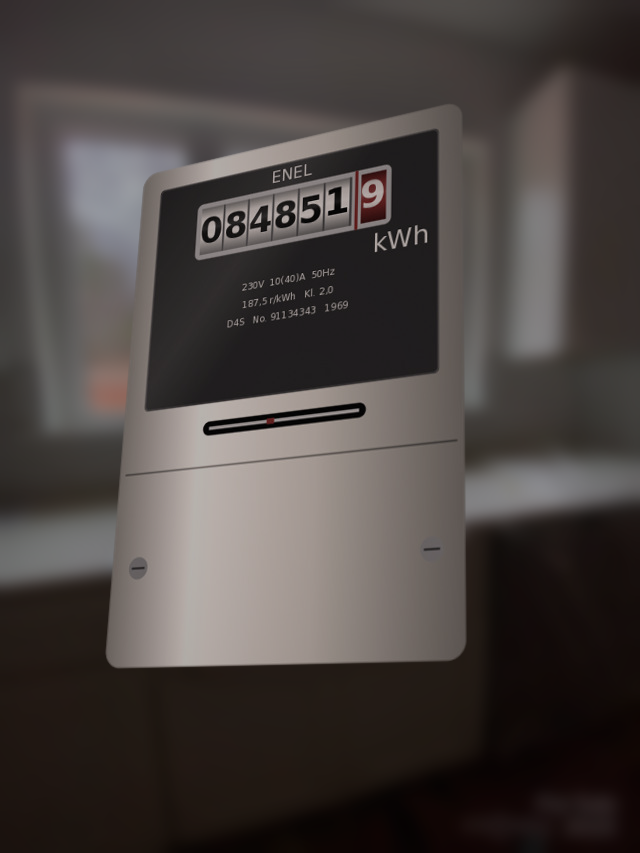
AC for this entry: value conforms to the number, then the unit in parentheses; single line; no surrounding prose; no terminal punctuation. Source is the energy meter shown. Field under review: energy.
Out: 84851.9 (kWh)
